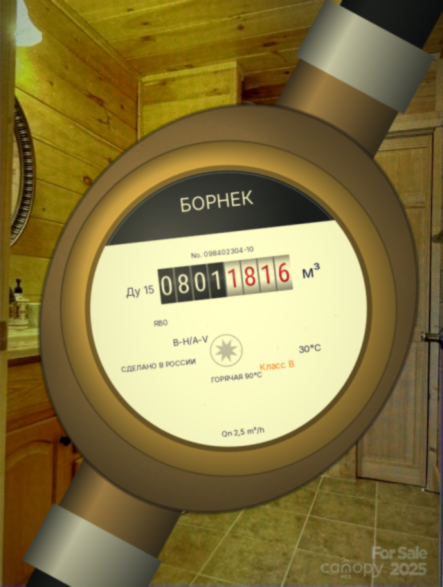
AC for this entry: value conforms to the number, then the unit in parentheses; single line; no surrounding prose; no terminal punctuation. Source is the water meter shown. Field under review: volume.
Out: 801.1816 (m³)
